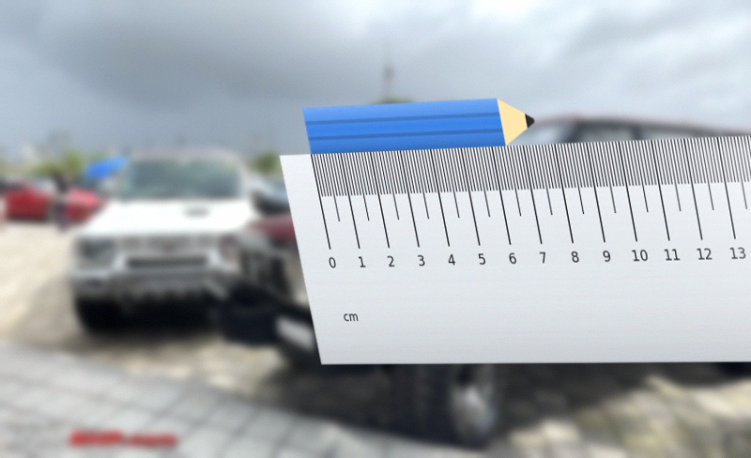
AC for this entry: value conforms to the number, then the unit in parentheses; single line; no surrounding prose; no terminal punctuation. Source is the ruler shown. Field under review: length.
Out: 7.5 (cm)
